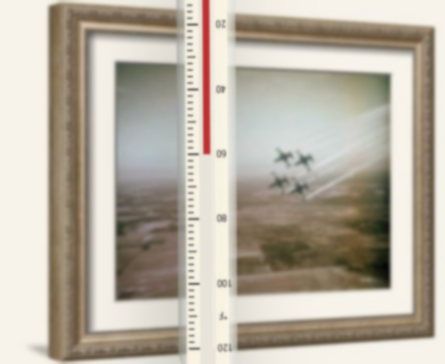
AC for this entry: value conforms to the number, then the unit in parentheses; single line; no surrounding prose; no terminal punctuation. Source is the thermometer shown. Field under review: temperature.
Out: 60 (°F)
